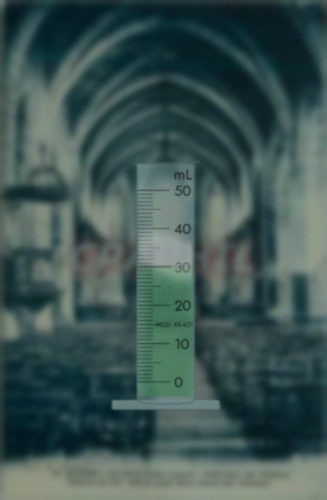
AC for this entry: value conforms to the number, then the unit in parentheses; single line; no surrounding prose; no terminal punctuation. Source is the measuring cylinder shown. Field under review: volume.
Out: 30 (mL)
